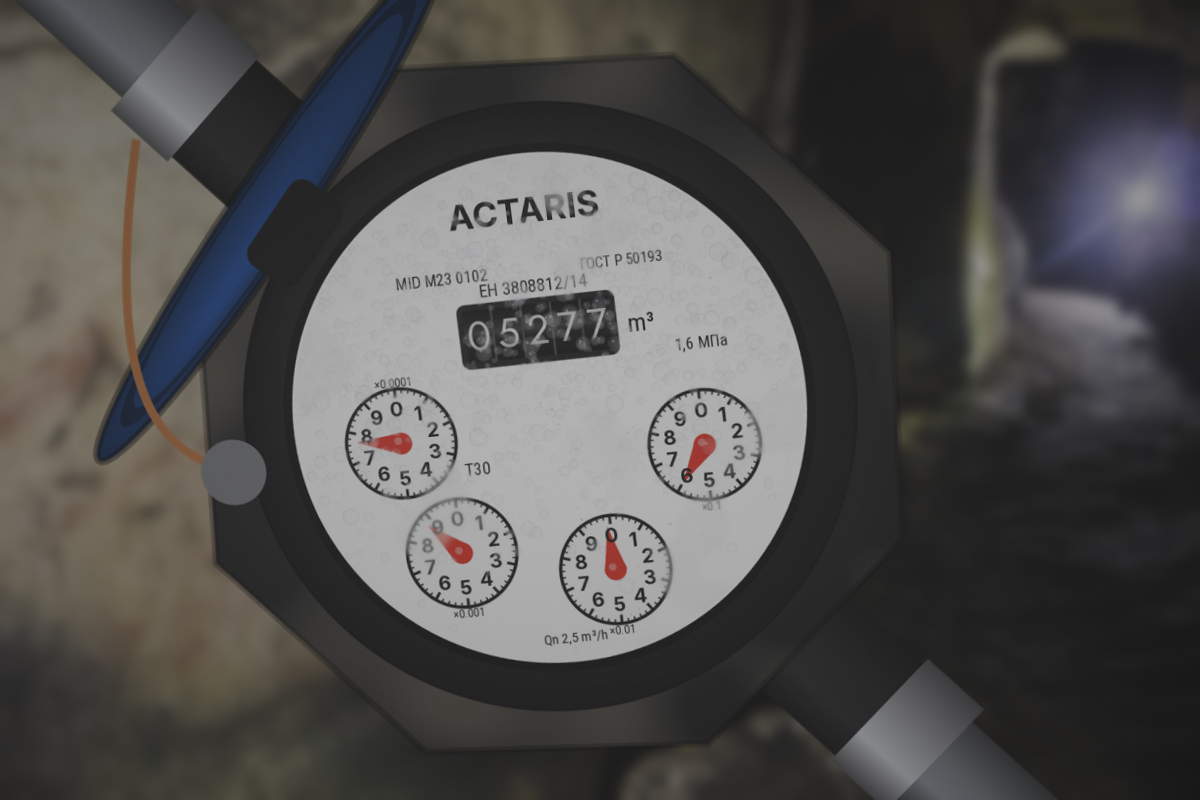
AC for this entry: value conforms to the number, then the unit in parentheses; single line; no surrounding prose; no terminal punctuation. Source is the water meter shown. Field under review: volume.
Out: 5277.5987 (m³)
